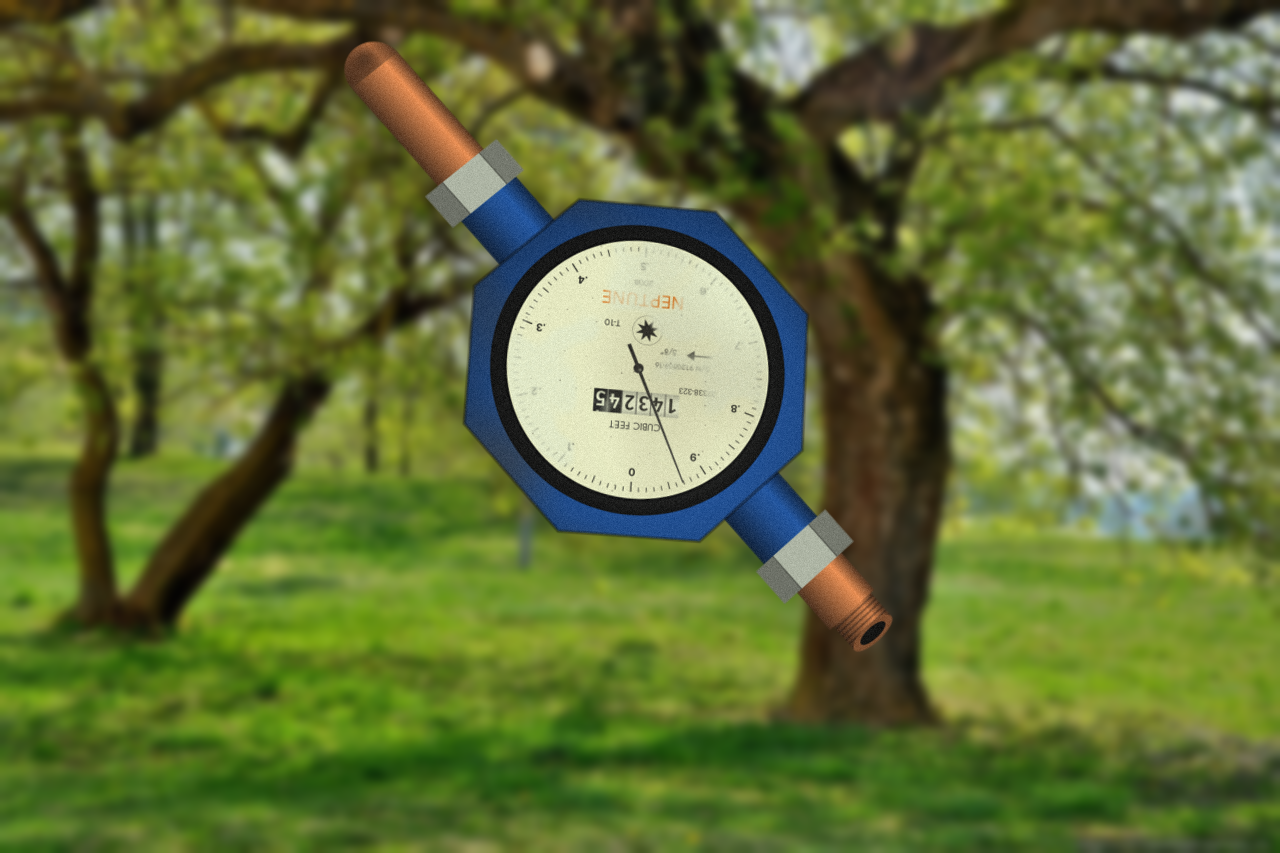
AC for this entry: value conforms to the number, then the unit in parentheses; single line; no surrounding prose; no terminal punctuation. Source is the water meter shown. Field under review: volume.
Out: 143244.93 (ft³)
